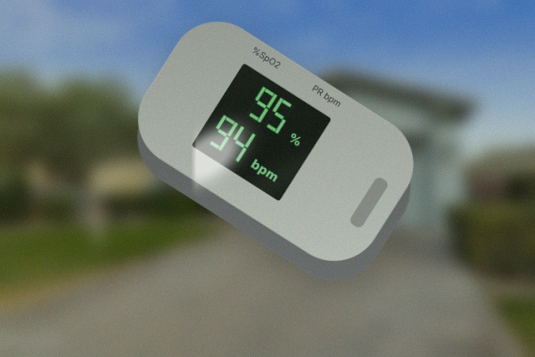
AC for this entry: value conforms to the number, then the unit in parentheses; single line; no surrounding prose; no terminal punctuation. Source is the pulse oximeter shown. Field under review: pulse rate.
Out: 94 (bpm)
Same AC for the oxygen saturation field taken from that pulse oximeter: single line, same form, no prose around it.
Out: 95 (%)
